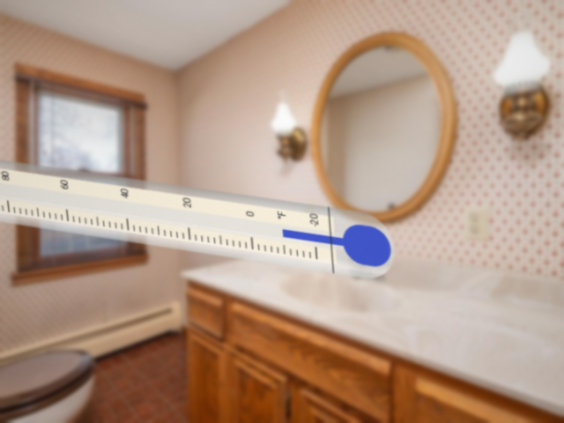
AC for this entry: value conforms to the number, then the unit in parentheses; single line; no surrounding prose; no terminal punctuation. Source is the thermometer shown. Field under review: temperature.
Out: -10 (°F)
